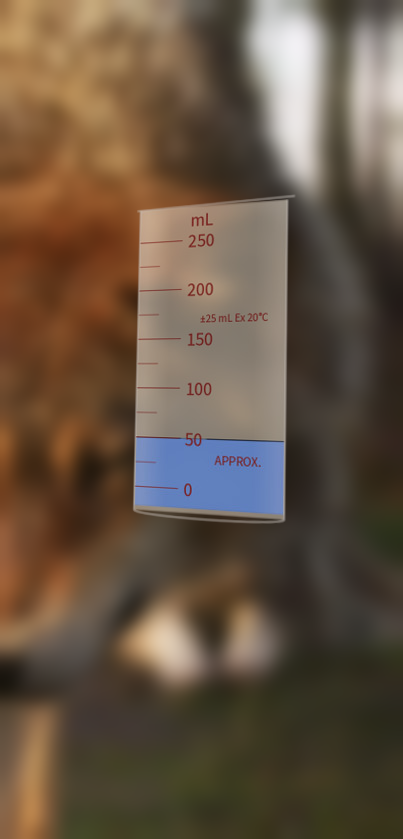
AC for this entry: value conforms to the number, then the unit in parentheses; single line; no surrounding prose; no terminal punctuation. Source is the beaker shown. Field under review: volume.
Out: 50 (mL)
